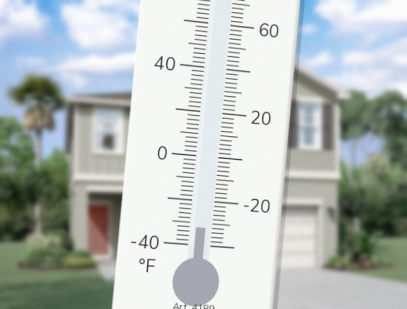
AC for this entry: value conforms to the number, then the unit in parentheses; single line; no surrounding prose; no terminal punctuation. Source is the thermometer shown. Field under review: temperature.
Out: -32 (°F)
